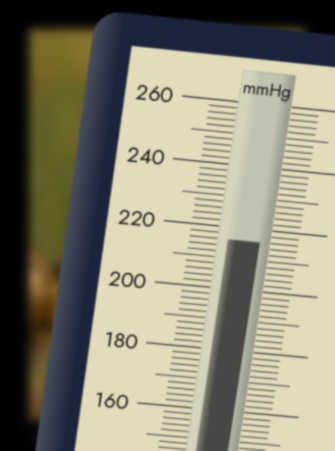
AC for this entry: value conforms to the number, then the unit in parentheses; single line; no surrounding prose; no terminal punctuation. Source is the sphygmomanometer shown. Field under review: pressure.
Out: 216 (mmHg)
